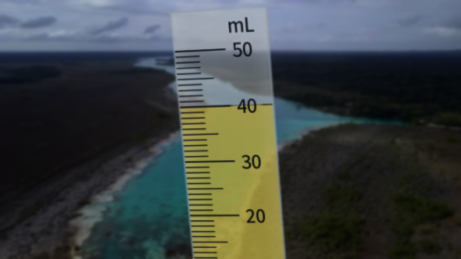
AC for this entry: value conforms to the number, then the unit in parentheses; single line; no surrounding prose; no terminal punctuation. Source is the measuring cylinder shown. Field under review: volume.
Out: 40 (mL)
